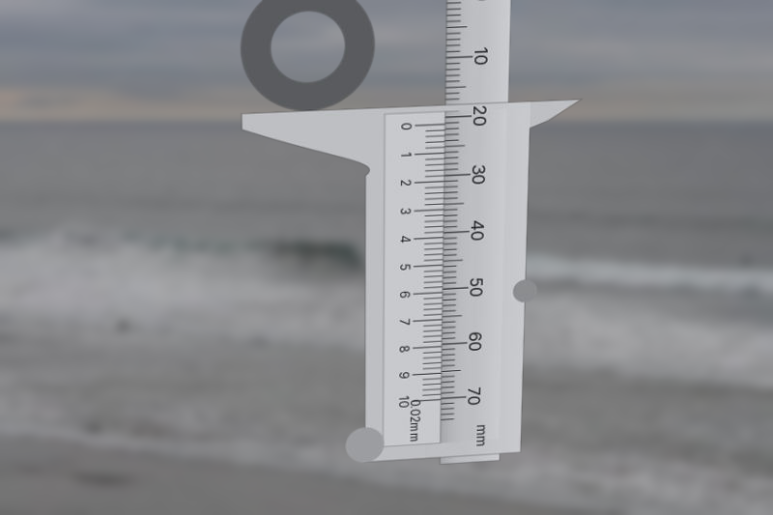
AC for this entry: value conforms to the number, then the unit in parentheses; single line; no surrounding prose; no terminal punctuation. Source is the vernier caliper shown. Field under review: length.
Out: 21.2 (mm)
